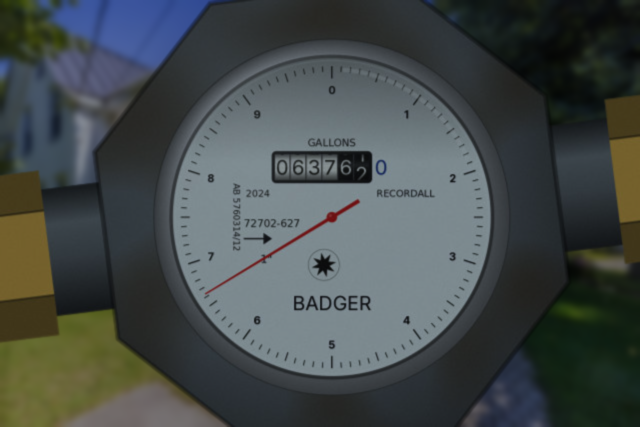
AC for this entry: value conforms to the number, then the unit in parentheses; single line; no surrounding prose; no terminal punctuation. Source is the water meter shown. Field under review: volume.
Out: 637616.6 (gal)
